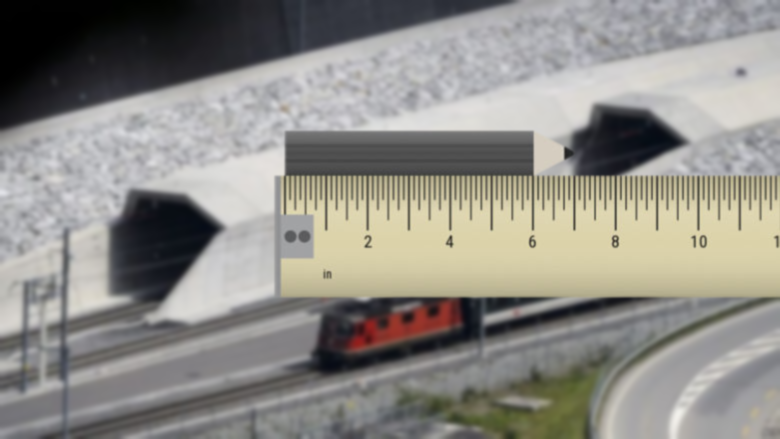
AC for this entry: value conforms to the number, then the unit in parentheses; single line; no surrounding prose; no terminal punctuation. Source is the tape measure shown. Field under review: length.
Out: 7 (in)
